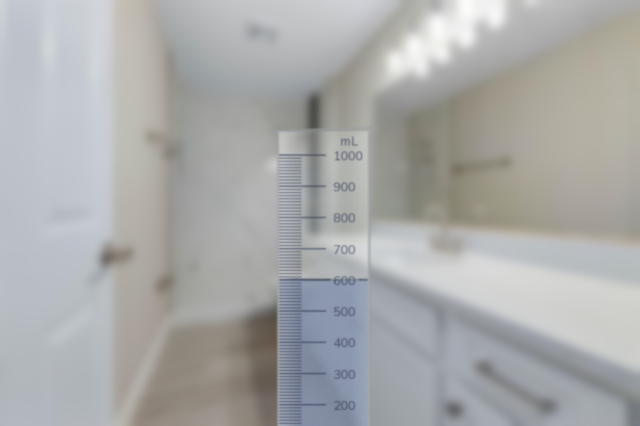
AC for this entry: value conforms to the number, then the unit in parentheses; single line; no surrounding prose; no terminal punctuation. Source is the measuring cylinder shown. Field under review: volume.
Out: 600 (mL)
